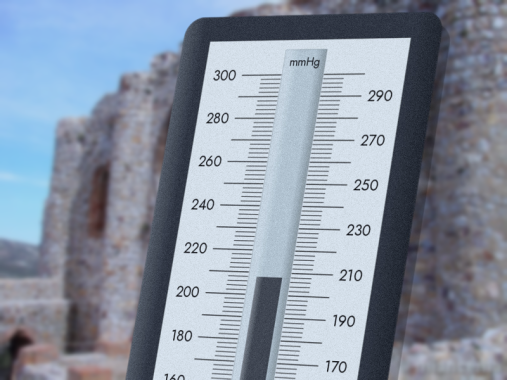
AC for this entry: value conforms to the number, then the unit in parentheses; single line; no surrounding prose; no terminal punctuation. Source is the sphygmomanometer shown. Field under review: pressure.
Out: 208 (mmHg)
